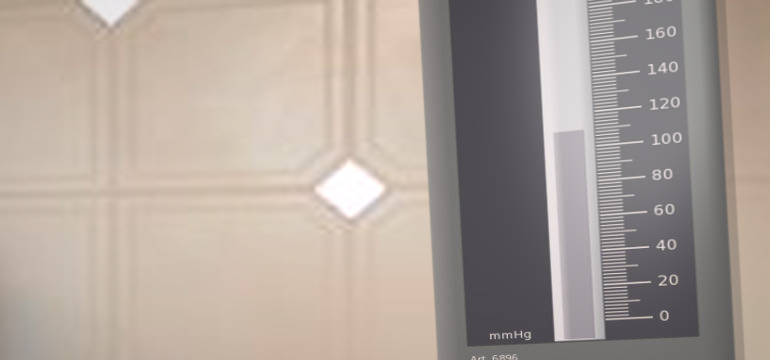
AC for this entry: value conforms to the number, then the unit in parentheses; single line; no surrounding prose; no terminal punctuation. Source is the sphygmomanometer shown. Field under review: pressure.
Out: 110 (mmHg)
